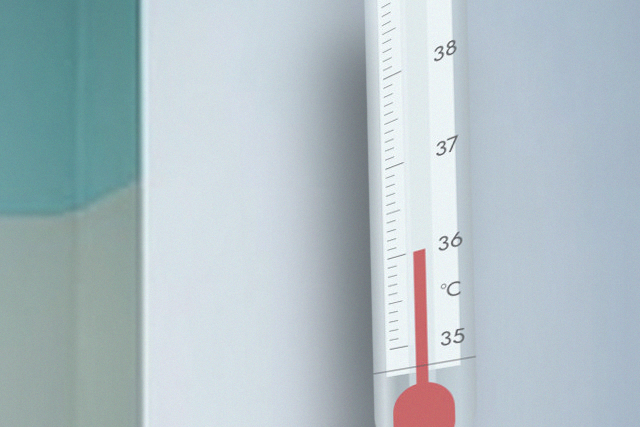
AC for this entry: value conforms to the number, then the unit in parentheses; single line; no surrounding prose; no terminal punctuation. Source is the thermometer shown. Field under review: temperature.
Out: 36 (°C)
